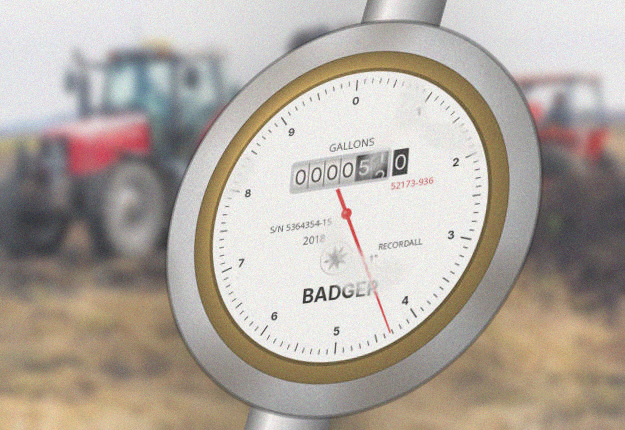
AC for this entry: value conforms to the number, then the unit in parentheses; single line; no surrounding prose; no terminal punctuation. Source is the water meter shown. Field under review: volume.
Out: 514.3 (gal)
